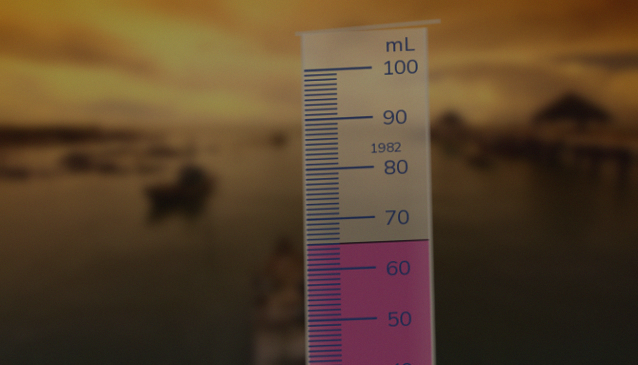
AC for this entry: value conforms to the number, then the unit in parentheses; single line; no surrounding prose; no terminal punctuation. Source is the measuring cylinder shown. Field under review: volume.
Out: 65 (mL)
